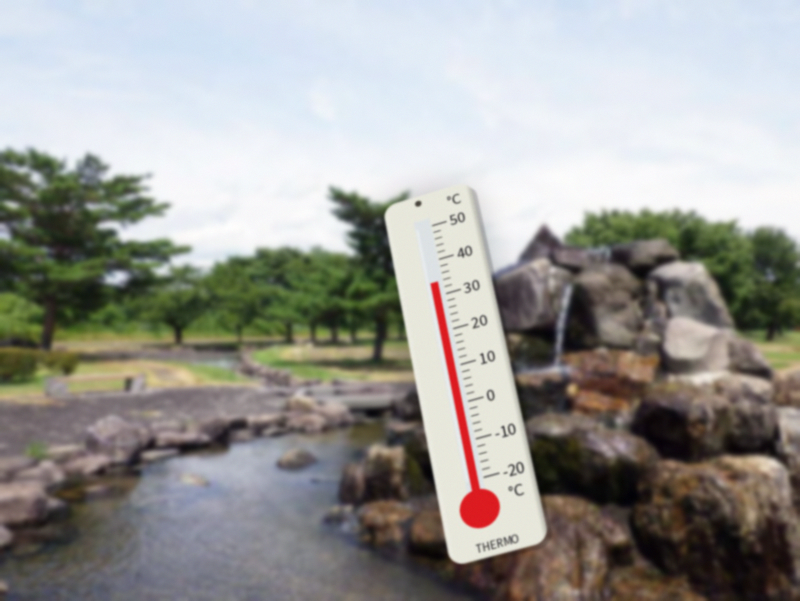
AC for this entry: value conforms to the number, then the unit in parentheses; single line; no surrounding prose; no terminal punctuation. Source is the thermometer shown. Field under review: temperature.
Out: 34 (°C)
